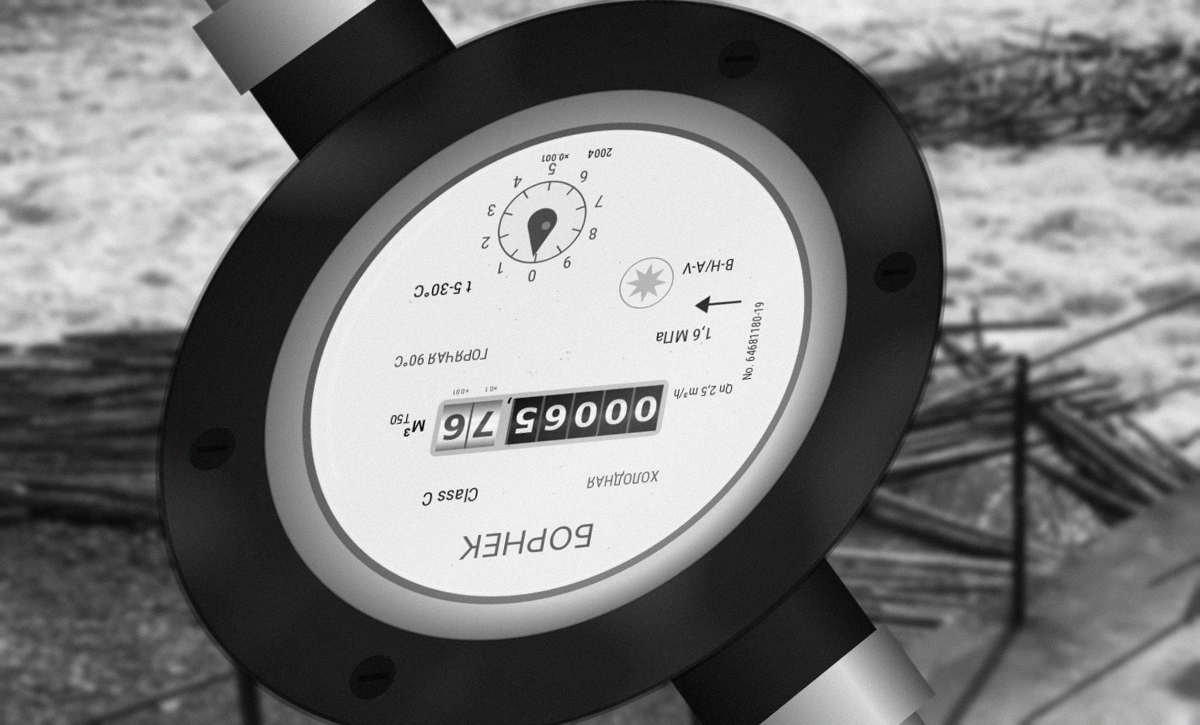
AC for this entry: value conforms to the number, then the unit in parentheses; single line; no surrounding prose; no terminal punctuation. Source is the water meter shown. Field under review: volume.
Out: 65.760 (m³)
